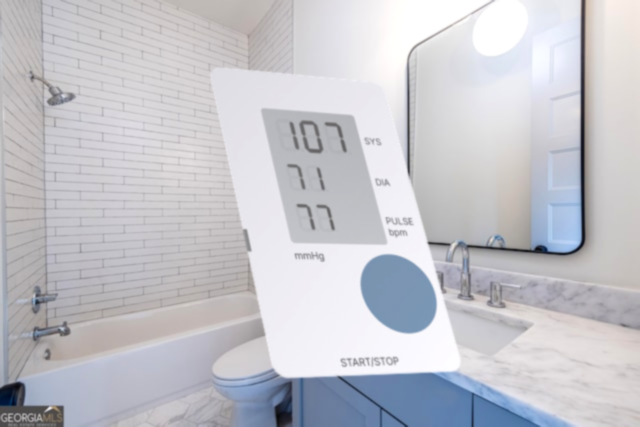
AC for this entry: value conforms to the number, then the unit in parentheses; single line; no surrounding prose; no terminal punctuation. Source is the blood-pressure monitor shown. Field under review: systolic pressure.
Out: 107 (mmHg)
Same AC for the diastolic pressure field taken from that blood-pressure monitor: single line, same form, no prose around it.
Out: 71 (mmHg)
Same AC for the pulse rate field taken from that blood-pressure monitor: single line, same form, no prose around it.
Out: 77 (bpm)
